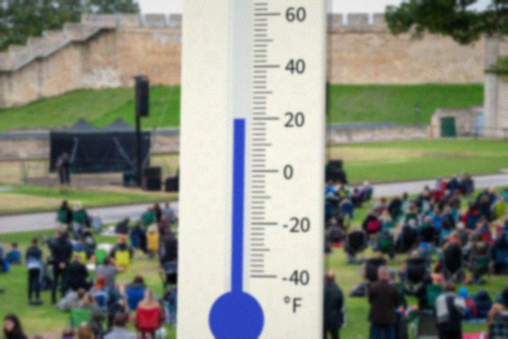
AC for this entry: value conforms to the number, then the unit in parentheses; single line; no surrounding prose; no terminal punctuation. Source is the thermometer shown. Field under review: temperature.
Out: 20 (°F)
